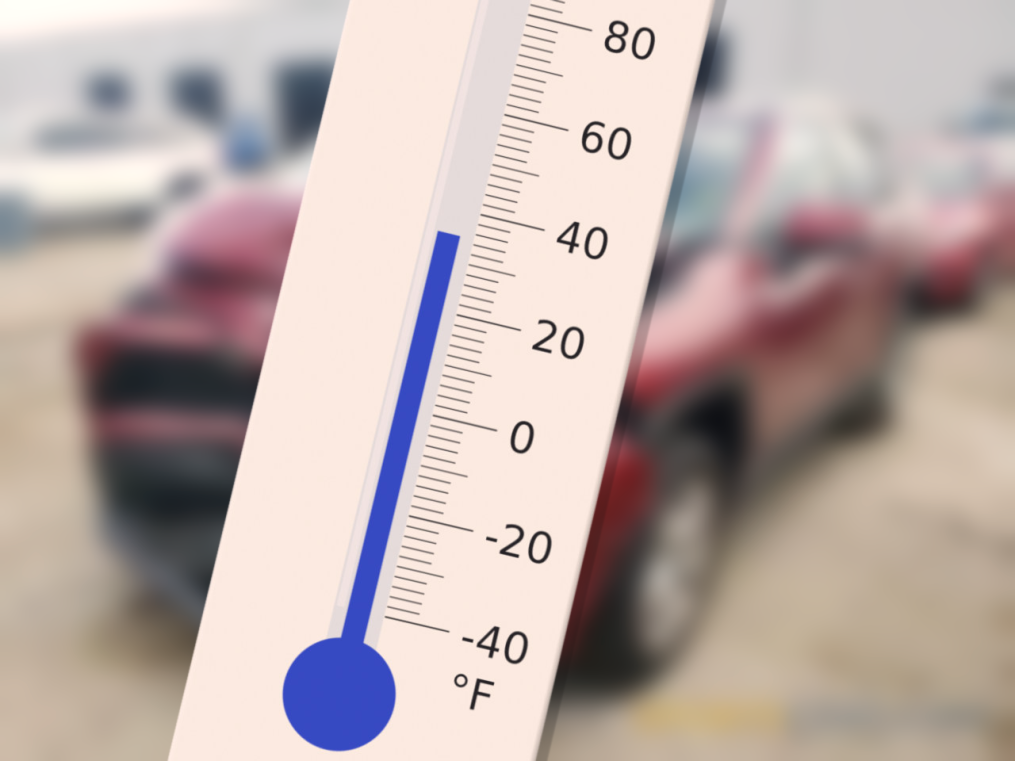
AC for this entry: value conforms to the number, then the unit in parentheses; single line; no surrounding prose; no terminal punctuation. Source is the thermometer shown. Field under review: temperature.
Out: 35 (°F)
